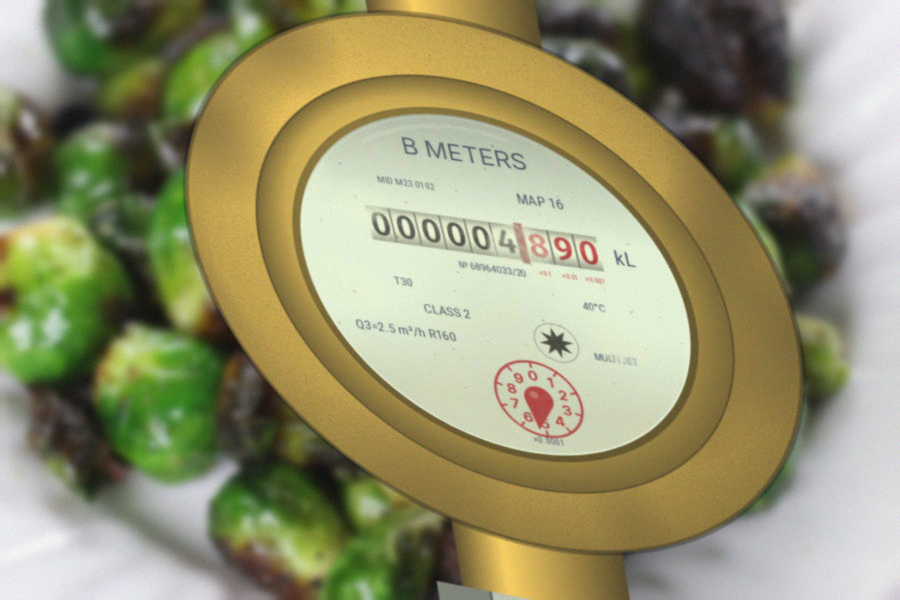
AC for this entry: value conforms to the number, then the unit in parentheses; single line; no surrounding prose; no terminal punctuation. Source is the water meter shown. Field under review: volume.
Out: 4.8905 (kL)
